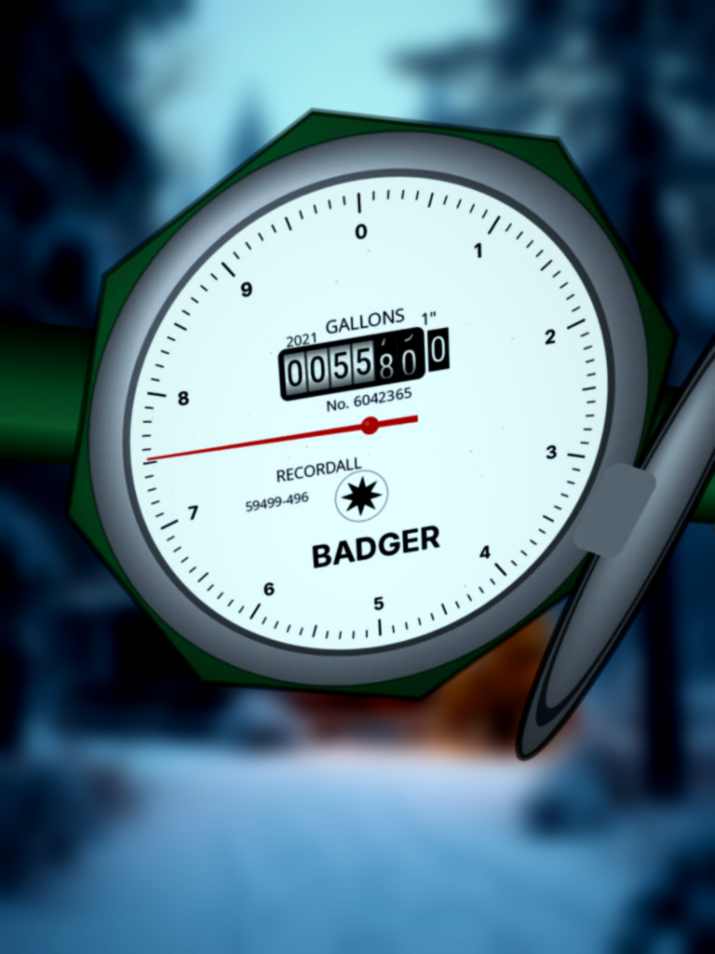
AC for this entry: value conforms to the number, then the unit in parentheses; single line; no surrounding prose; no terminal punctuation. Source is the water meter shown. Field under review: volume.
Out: 55797.5 (gal)
